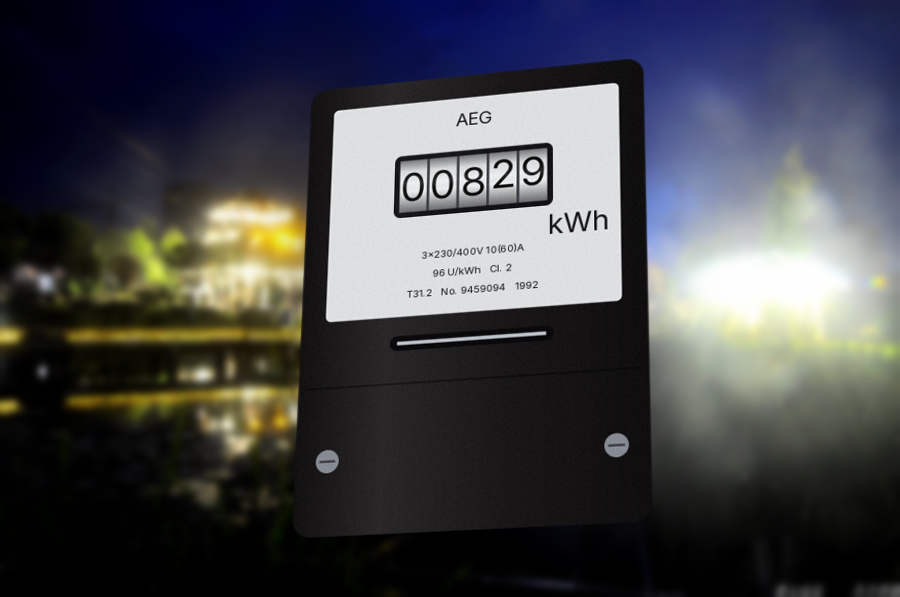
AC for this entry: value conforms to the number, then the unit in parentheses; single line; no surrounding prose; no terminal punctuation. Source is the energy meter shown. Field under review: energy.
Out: 829 (kWh)
